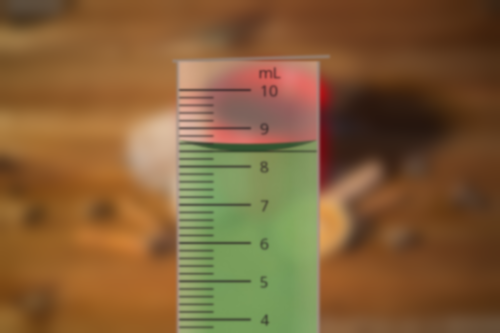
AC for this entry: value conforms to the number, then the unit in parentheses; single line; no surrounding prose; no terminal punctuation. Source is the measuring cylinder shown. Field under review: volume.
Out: 8.4 (mL)
